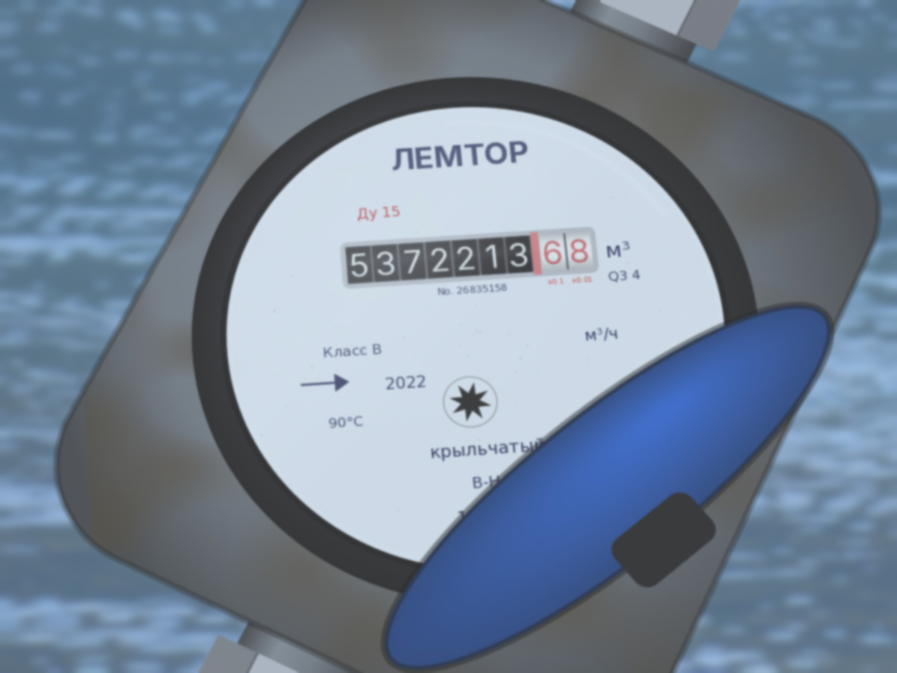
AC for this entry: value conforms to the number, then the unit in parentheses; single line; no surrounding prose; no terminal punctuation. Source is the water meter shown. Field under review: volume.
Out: 5372213.68 (m³)
